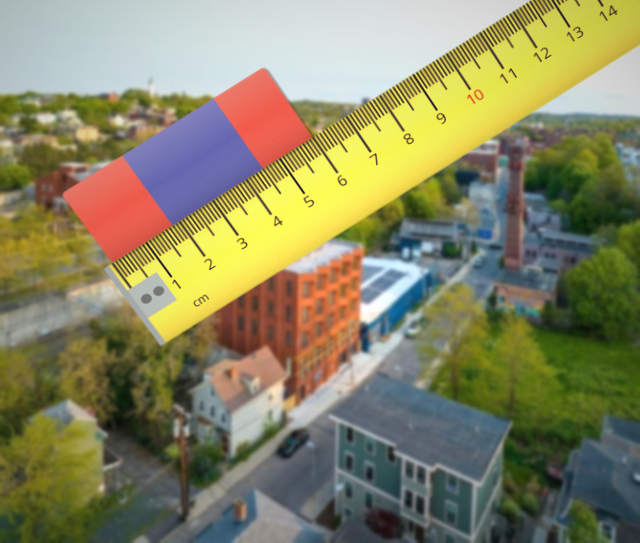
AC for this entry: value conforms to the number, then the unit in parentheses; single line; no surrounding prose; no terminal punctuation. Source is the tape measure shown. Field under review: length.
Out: 6 (cm)
